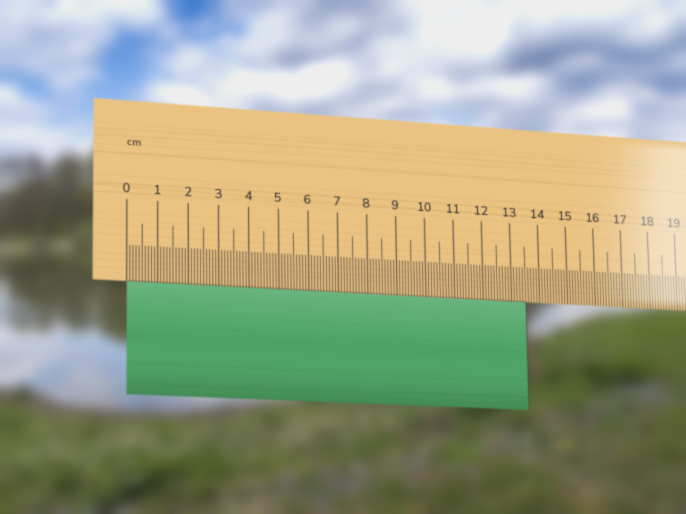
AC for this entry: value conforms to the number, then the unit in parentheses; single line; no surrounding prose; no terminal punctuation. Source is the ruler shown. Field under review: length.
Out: 13.5 (cm)
